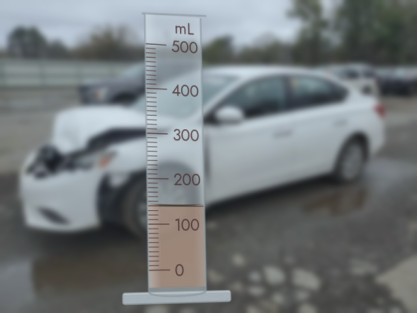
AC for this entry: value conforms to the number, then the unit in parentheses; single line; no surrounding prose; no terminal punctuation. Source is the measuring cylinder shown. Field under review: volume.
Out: 140 (mL)
